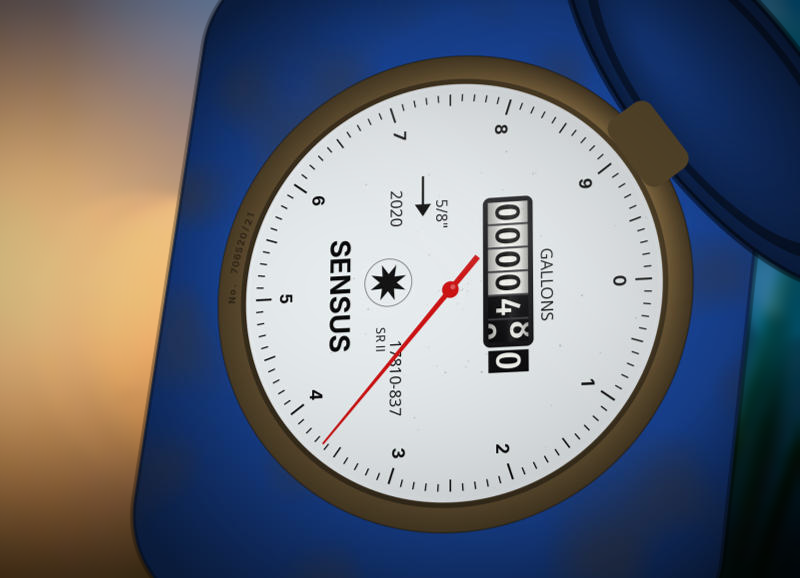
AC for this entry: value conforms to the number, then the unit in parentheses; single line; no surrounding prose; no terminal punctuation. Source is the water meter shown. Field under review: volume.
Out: 483.6 (gal)
